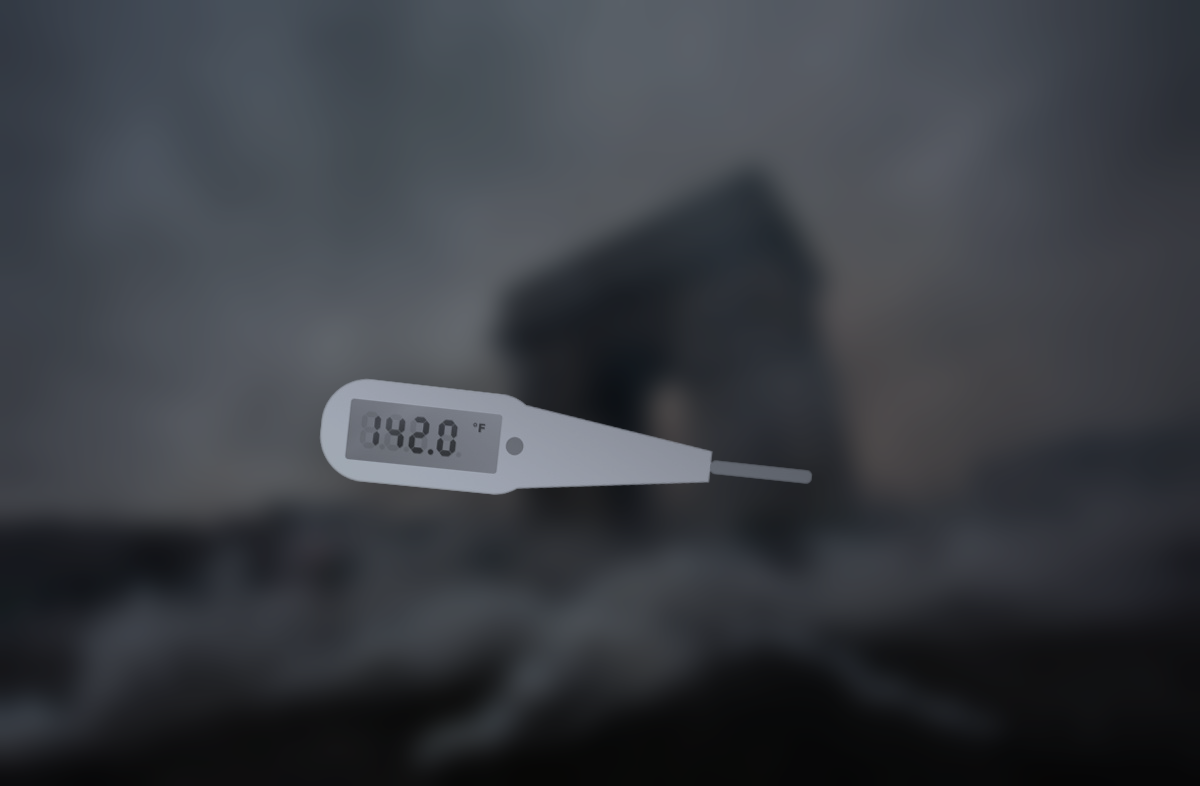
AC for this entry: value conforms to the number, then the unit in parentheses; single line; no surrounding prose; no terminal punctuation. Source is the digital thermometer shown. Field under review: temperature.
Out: 142.0 (°F)
